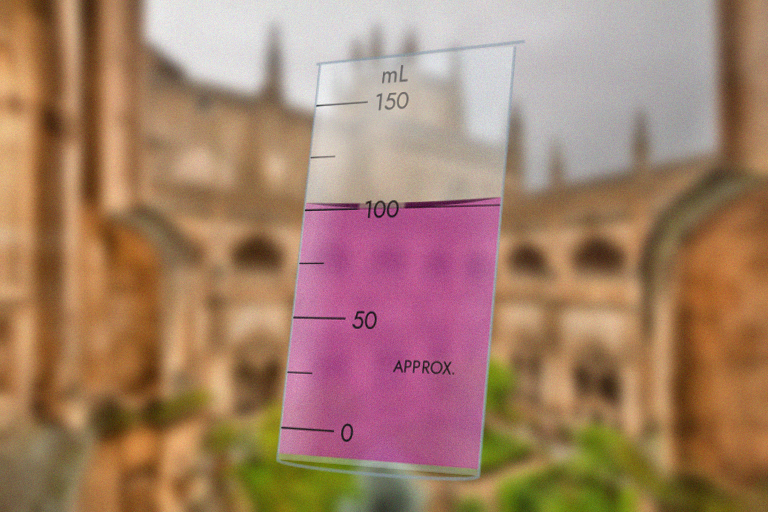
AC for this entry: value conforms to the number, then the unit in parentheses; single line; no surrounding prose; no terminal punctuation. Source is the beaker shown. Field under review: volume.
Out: 100 (mL)
